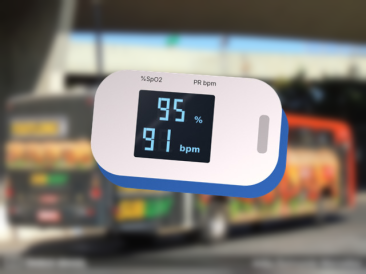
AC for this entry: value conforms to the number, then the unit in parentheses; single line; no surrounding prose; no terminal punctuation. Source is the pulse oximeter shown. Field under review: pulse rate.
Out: 91 (bpm)
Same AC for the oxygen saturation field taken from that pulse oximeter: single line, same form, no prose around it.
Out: 95 (%)
